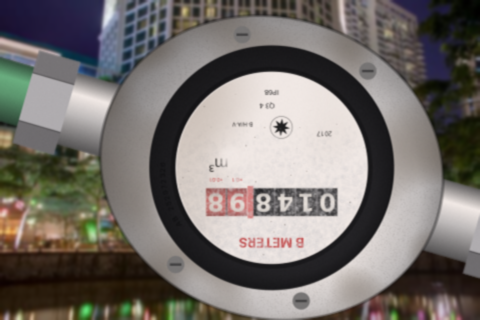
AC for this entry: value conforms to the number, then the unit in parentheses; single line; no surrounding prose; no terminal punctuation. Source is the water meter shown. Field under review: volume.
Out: 148.98 (m³)
